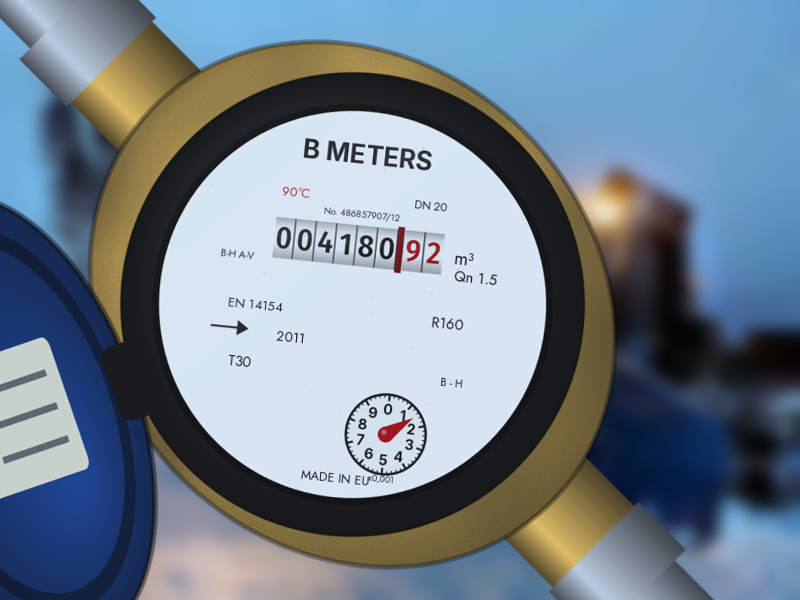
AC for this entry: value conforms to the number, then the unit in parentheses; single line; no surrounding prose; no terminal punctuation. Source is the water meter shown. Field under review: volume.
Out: 4180.921 (m³)
